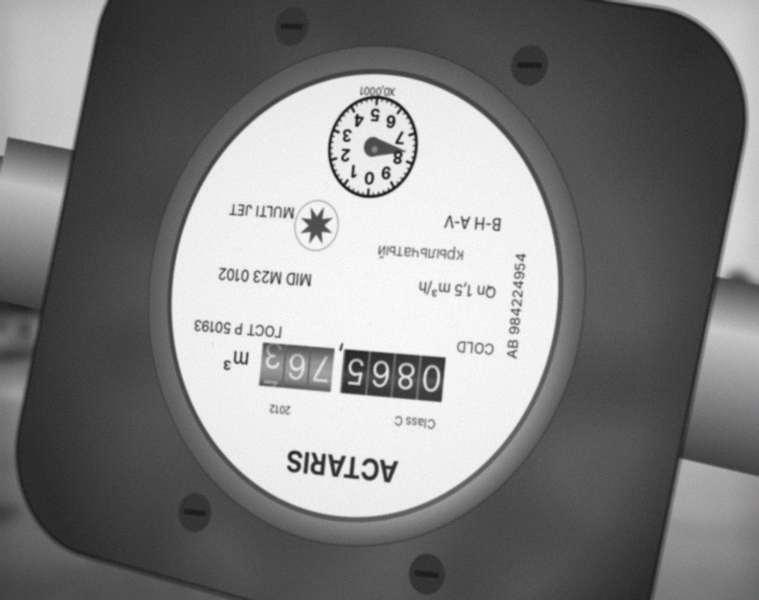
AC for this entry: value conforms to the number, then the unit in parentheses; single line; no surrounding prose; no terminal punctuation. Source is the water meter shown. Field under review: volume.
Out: 865.7627 (m³)
